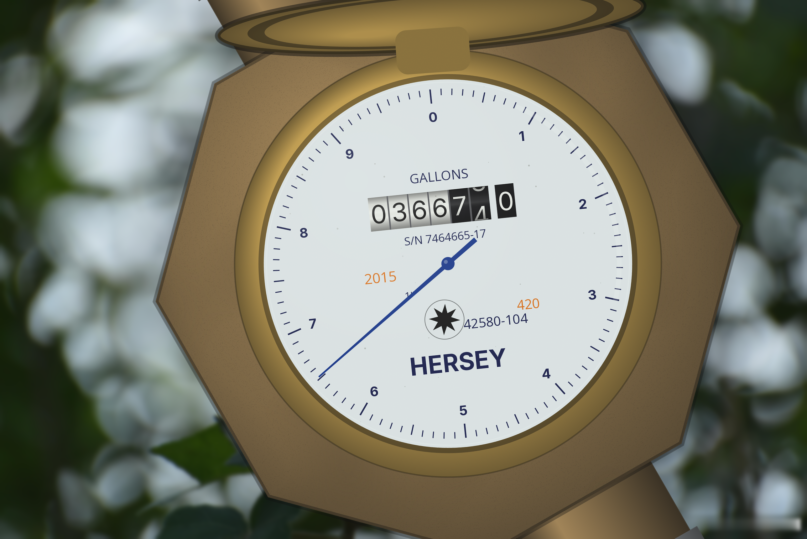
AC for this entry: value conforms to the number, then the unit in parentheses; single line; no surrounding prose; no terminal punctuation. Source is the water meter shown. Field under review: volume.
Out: 366736.5 (gal)
